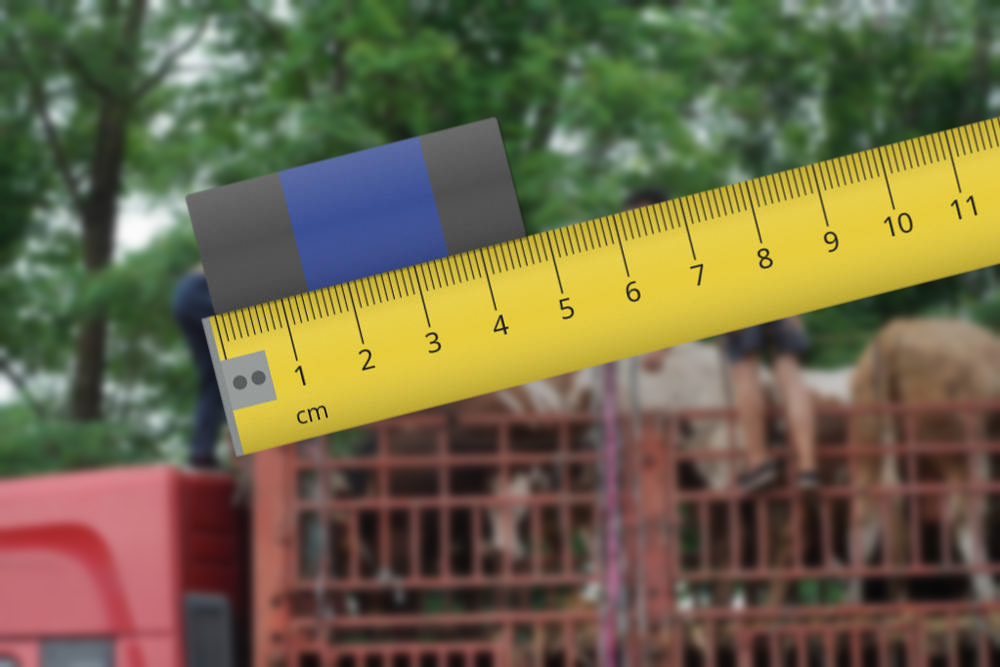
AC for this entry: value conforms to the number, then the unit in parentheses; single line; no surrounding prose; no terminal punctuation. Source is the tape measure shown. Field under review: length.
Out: 4.7 (cm)
